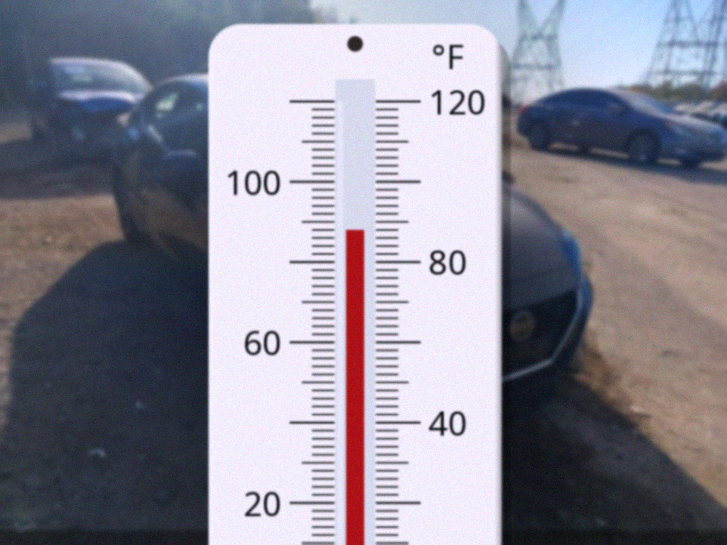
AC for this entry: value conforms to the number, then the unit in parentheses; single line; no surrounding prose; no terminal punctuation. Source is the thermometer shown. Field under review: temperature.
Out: 88 (°F)
